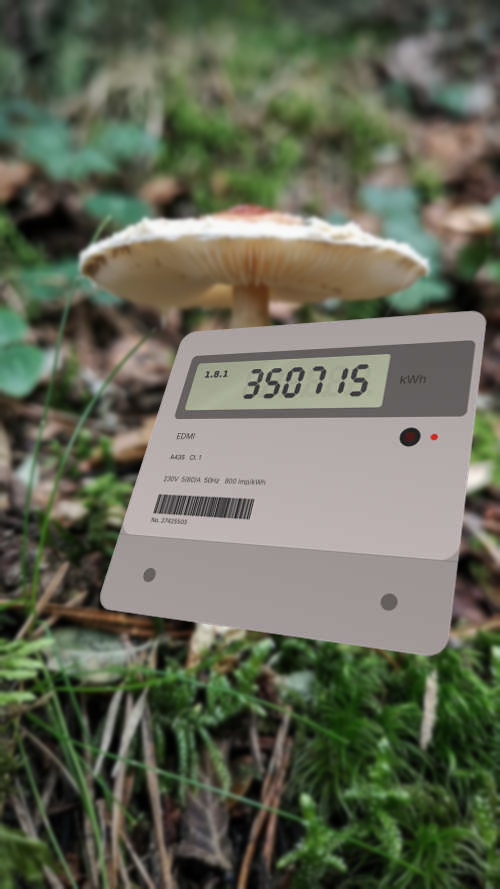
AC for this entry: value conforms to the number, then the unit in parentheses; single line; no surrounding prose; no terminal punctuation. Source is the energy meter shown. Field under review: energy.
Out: 350715 (kWh)
